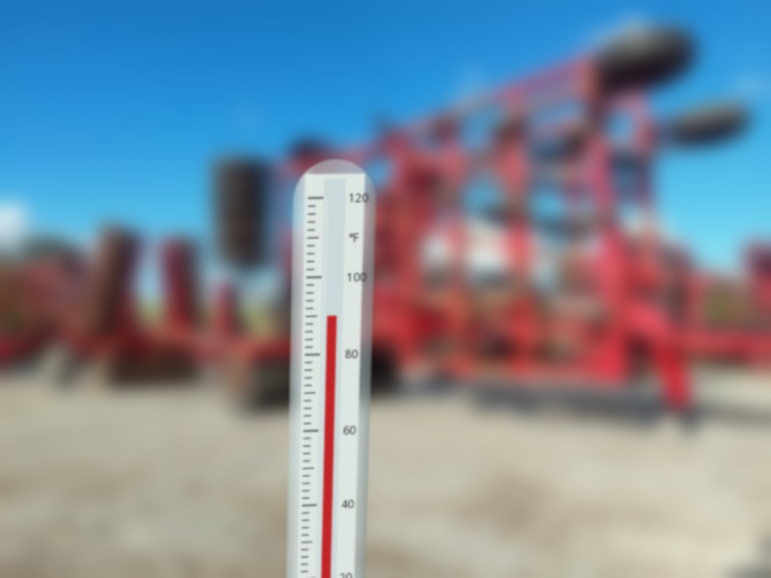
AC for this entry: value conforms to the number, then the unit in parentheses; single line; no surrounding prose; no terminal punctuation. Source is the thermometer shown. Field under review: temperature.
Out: 90 (°F)
